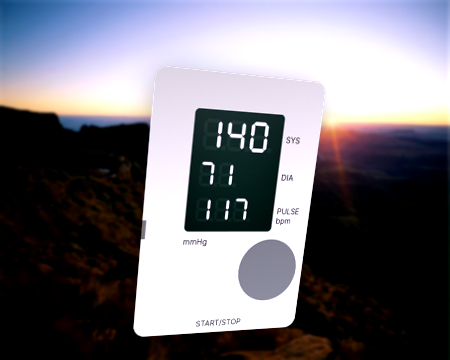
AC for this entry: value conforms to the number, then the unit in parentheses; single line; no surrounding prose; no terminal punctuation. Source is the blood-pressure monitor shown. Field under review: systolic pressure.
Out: 140 (mmHg)
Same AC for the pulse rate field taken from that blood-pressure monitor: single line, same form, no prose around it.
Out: 117 (bpm)
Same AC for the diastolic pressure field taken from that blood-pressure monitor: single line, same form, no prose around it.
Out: 71 (mmHg)
